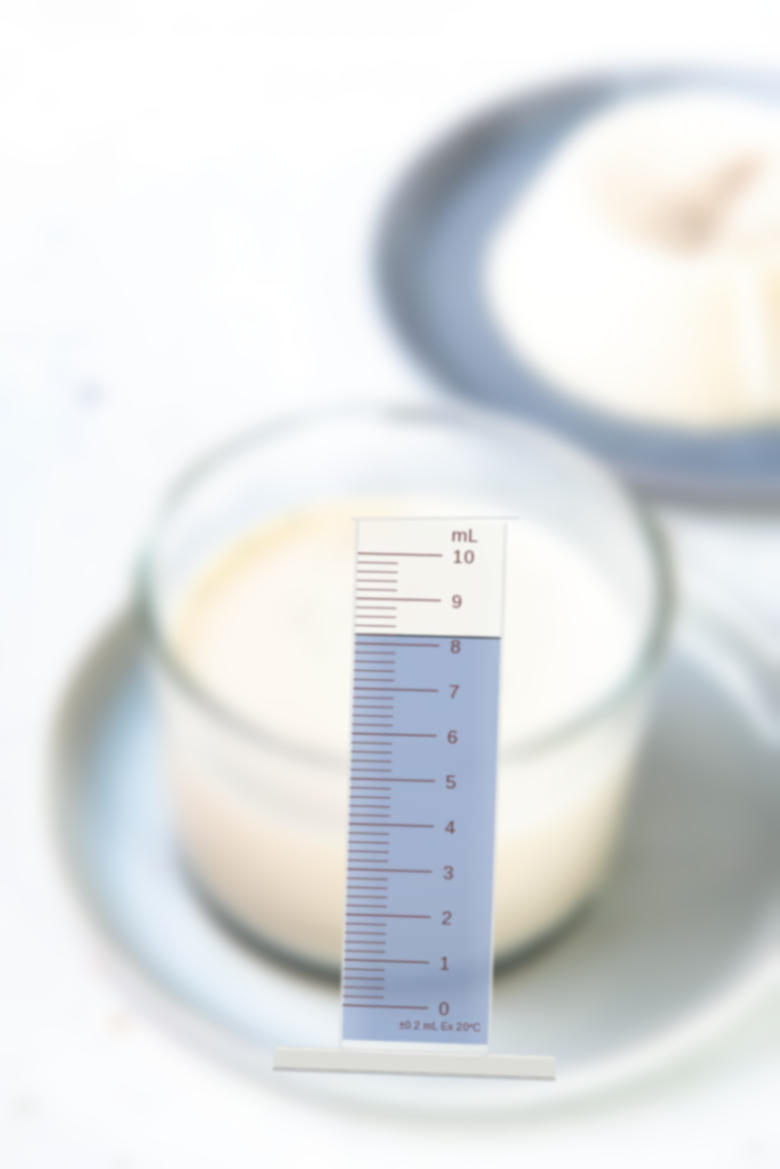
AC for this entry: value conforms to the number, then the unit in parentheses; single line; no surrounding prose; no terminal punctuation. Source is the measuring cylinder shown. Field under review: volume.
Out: 8.2 (mL)
